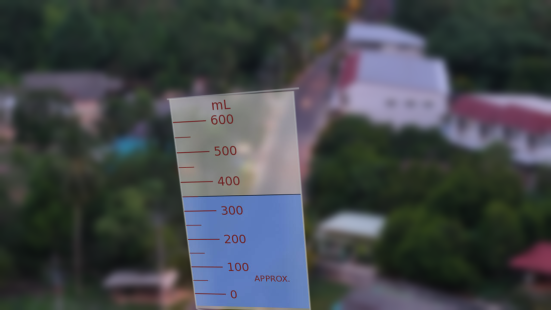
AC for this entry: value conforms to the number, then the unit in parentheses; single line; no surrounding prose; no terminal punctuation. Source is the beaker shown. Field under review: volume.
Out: 350 (mL)
